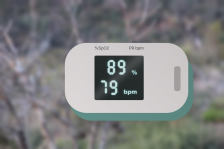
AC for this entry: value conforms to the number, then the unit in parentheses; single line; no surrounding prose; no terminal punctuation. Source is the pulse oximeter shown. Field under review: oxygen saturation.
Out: 89 (%)
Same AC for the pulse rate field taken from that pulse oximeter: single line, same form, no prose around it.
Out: 79 (bpm)
